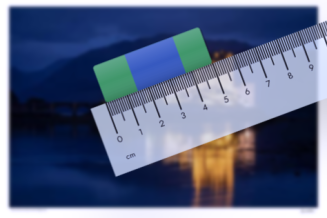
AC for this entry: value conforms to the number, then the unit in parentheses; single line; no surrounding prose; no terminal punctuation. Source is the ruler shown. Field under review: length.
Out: 5 (cm)
